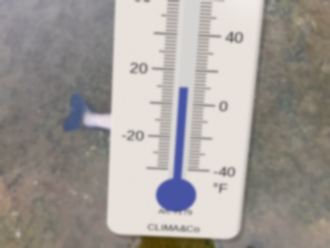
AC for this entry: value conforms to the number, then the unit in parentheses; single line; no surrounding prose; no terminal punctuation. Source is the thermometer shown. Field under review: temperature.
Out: 10 (°F)
